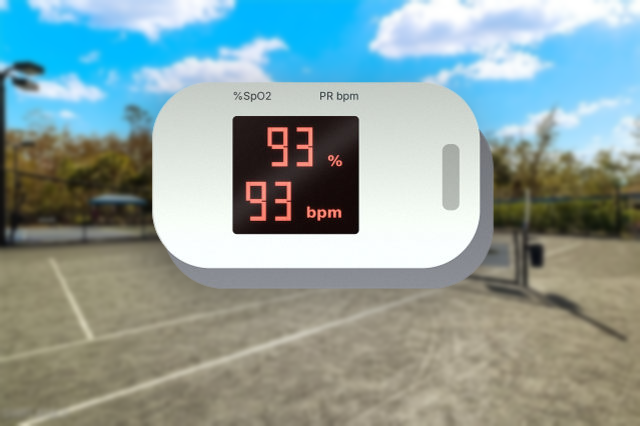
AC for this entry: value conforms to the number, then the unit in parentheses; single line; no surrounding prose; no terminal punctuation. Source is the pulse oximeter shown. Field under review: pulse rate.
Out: 93 (bpm)
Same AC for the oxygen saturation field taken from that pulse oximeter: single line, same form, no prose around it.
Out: 93 (%)
